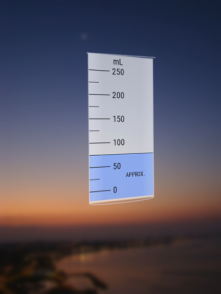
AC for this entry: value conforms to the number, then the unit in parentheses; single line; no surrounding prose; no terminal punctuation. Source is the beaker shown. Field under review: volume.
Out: 75 (mL)
